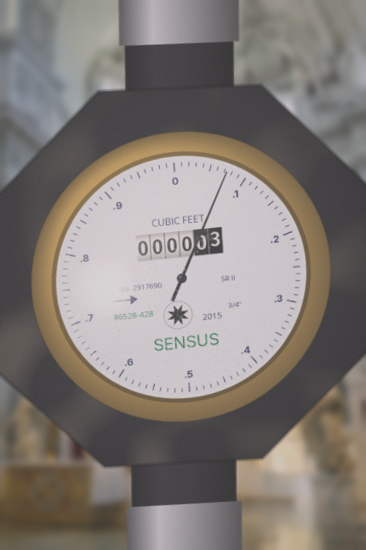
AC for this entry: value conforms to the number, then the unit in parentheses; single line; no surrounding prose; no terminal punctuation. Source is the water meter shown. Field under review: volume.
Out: 3.07 (ft³)
